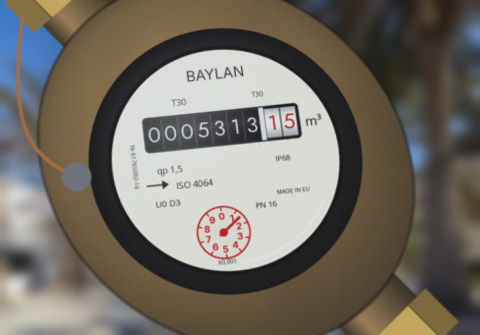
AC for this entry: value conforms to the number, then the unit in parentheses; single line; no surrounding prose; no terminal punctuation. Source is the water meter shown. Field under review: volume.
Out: 5313.151 (m³)
